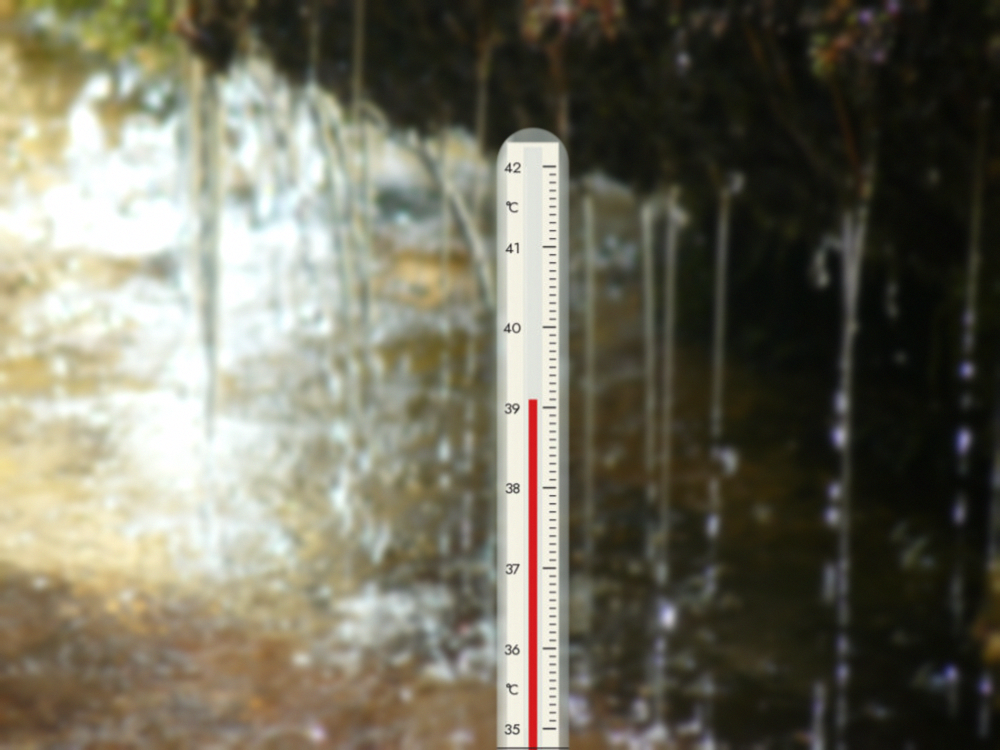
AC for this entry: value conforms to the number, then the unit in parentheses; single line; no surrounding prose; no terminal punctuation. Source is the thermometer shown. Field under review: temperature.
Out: 39.1 (°C)
